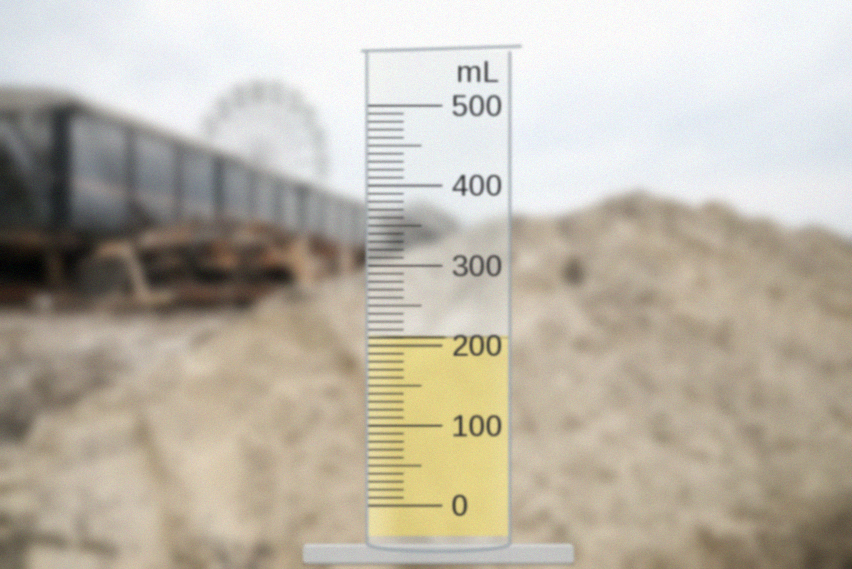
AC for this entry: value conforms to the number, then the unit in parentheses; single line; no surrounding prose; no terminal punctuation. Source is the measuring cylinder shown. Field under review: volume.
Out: 210 (mL)
